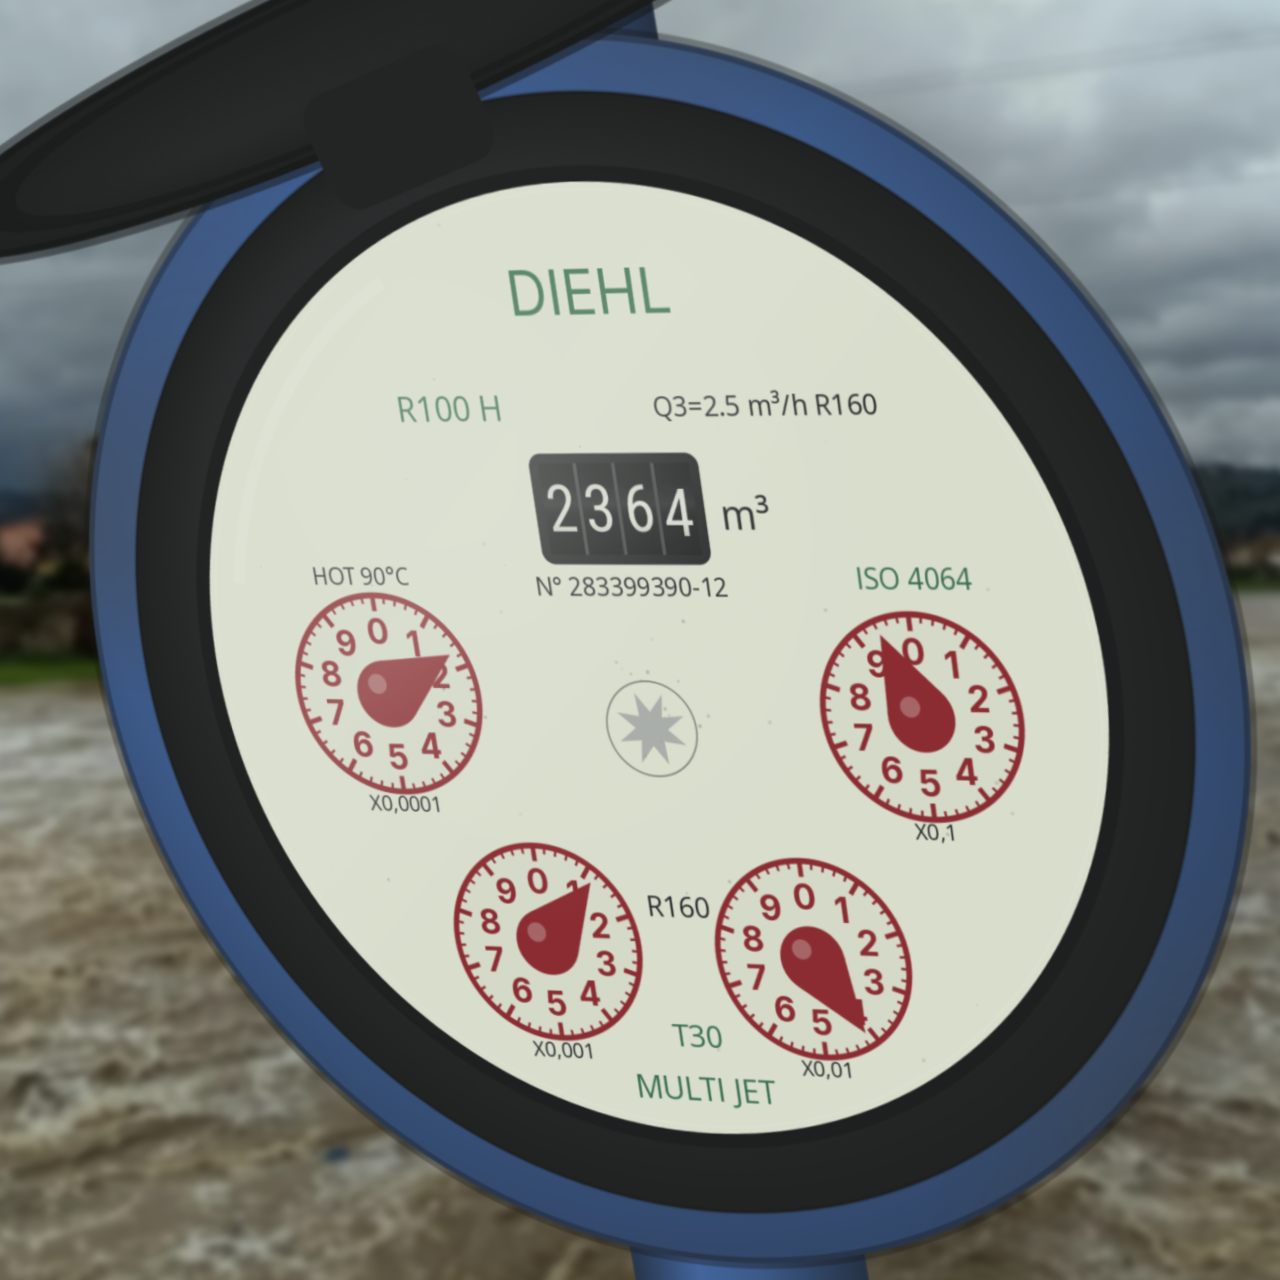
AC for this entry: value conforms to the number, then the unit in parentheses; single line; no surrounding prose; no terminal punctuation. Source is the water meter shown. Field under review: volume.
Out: 2363.9411 (m³)
